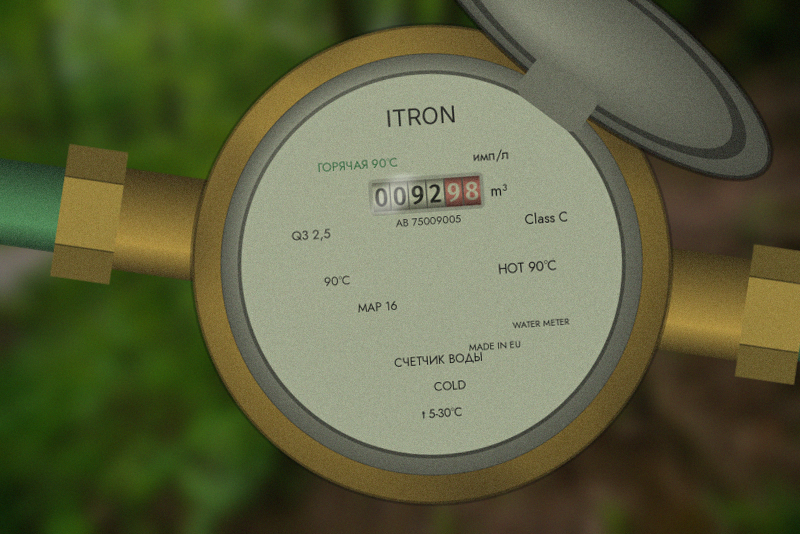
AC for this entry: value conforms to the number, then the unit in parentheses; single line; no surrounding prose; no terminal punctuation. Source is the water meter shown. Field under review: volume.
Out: 92.98 (m³)
